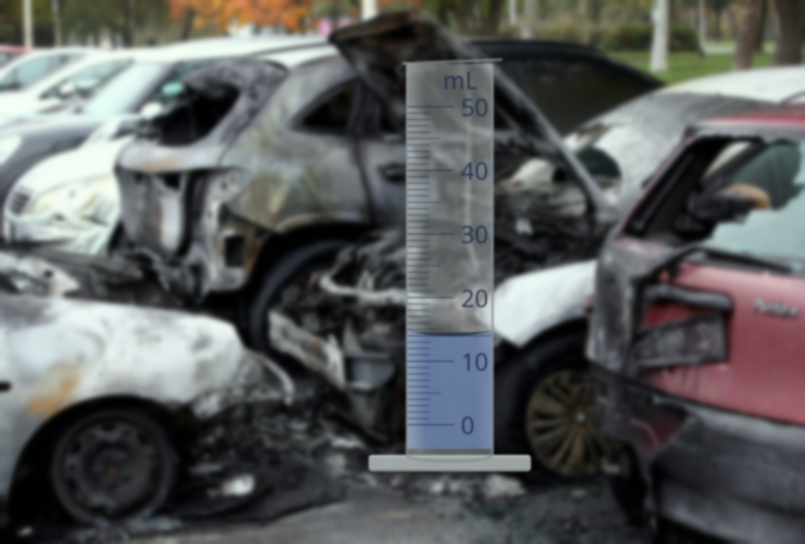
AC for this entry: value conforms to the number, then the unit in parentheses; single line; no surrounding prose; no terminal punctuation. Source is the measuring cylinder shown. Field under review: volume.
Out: 14 (mL)
